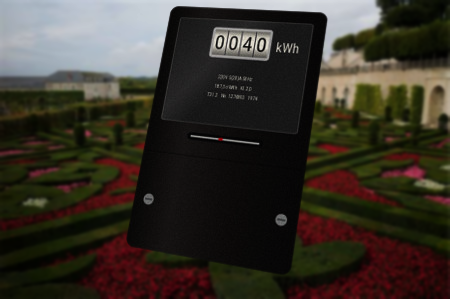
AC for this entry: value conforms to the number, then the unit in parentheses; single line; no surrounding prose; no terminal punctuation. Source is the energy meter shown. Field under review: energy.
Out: 40 (kWh)
